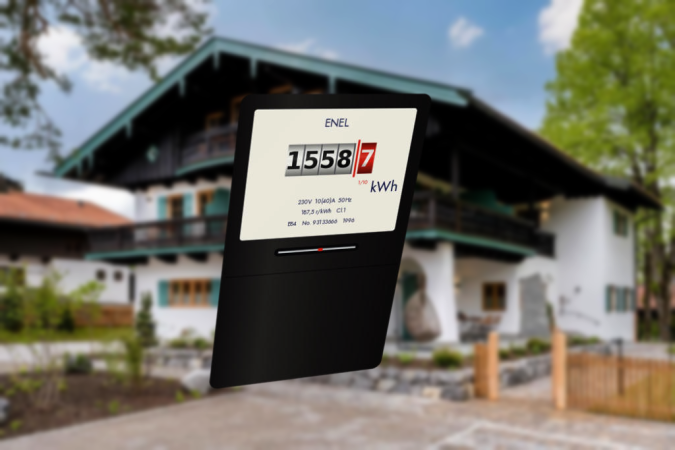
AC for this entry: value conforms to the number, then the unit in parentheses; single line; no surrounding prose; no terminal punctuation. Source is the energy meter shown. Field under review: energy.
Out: 1558.7 (kWh)
